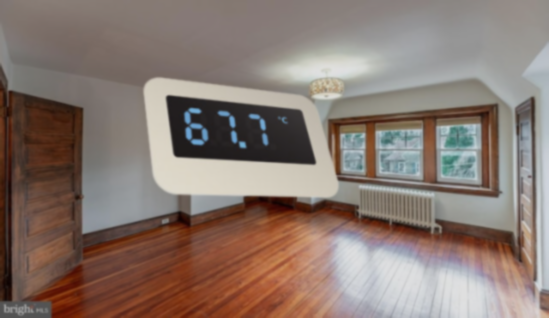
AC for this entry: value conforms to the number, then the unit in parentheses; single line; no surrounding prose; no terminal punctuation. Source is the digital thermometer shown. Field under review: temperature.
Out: 67.7 (°C)
